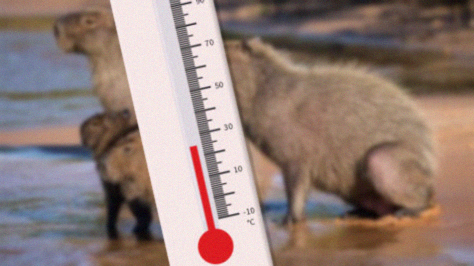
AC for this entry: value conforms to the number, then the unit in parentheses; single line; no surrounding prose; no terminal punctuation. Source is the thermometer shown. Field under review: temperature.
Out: 25 (°C)
